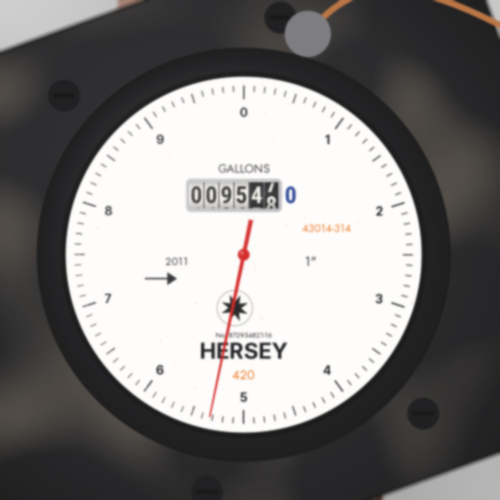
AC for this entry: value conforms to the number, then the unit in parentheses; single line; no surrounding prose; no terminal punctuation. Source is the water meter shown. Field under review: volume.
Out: 95475.3 (gal)
